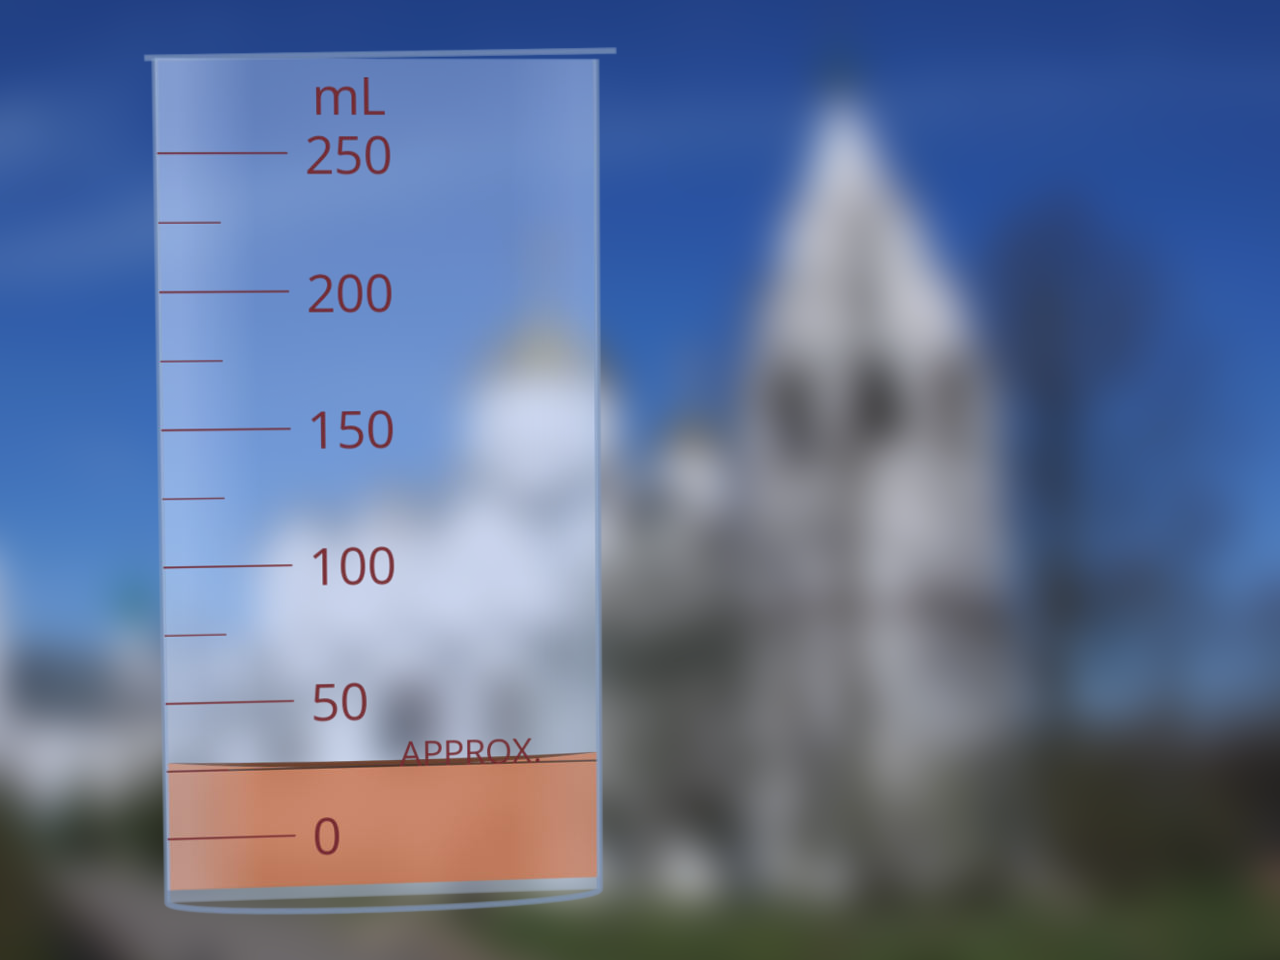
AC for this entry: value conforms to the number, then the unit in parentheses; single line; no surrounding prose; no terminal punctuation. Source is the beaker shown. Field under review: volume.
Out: 25 (mL)
